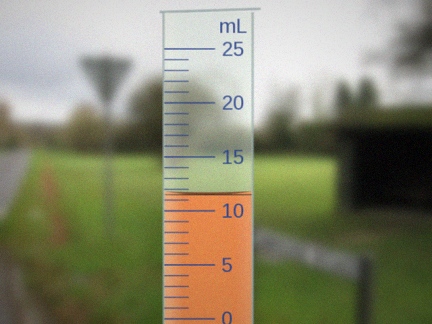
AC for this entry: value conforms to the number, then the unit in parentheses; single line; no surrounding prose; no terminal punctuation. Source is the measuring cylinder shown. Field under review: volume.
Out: 11.5 (mL)
